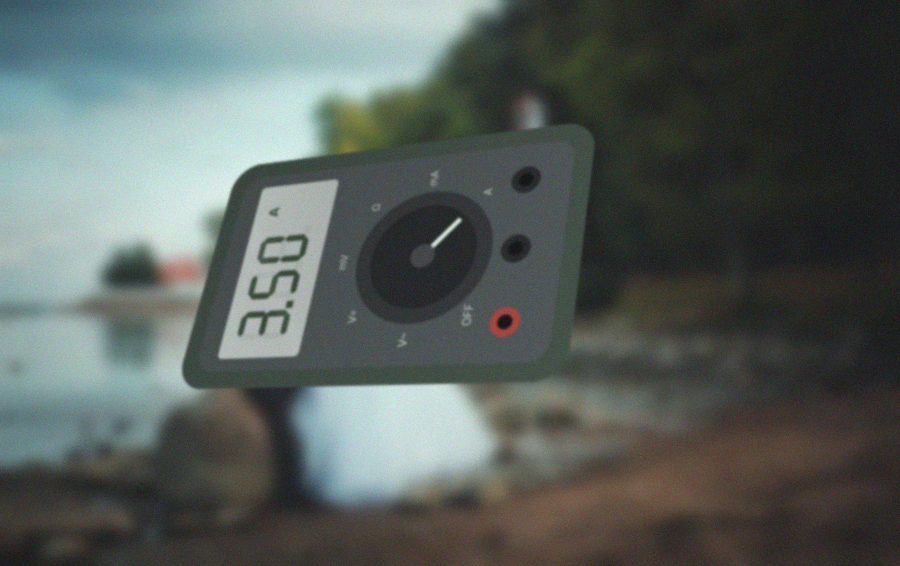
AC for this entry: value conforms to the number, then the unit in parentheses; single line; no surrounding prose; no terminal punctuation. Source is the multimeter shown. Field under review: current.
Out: 3.50 (A)
